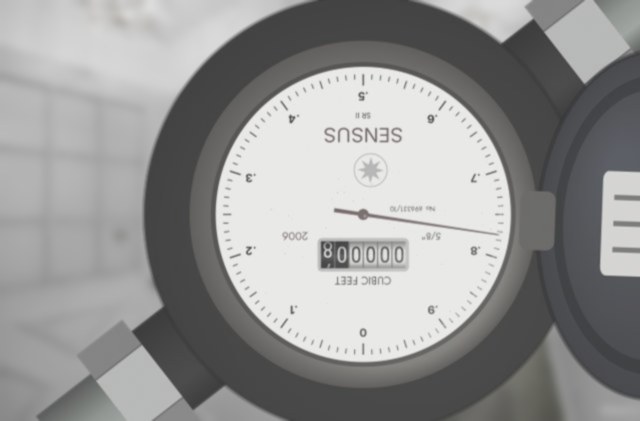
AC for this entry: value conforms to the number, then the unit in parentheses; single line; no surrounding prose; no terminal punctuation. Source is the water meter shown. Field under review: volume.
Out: 7.77 (ft³)
